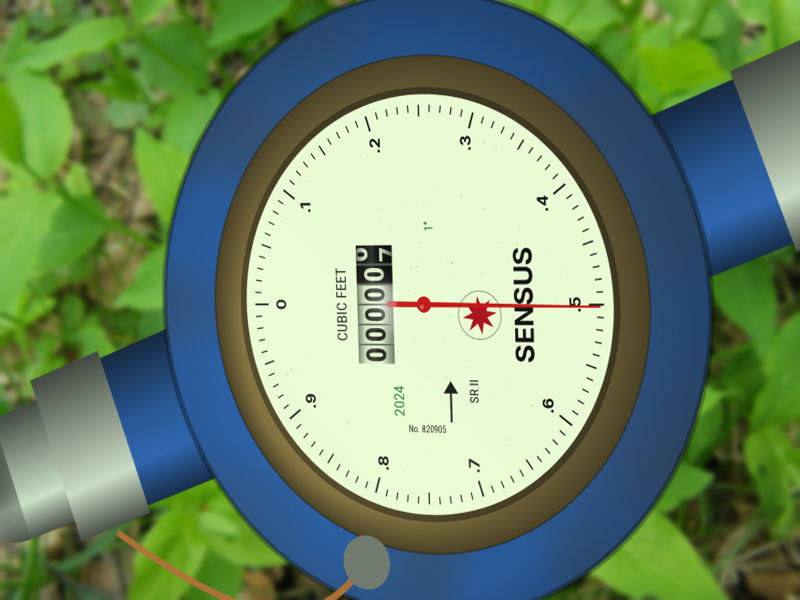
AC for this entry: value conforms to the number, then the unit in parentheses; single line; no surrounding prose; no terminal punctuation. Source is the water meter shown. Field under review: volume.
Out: 6.50 (ft³)
